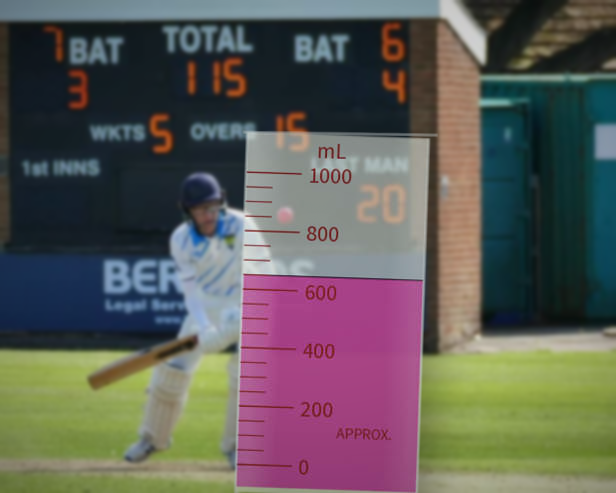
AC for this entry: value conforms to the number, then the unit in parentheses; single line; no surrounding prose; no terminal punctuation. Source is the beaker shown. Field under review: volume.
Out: 650 (mL)
